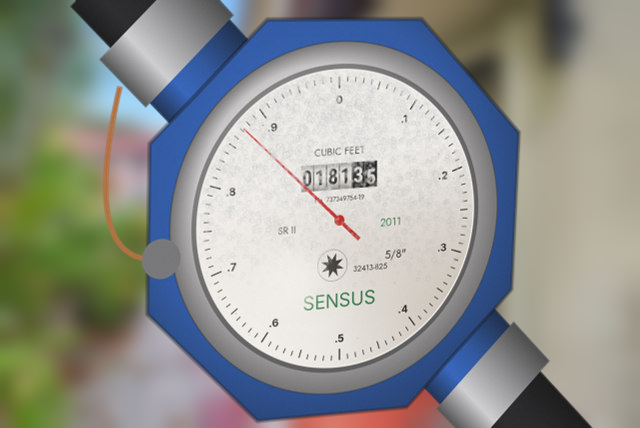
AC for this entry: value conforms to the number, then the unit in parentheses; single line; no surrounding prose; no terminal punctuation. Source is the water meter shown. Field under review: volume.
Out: 18134.87 (ft³)
